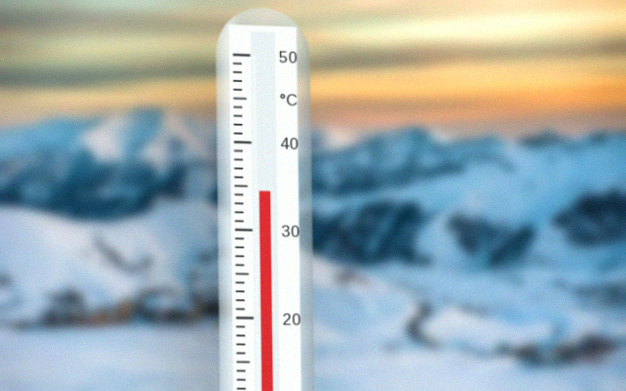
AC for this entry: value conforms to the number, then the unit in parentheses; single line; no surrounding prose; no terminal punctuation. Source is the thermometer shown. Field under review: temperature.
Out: 34.5 (°C)
